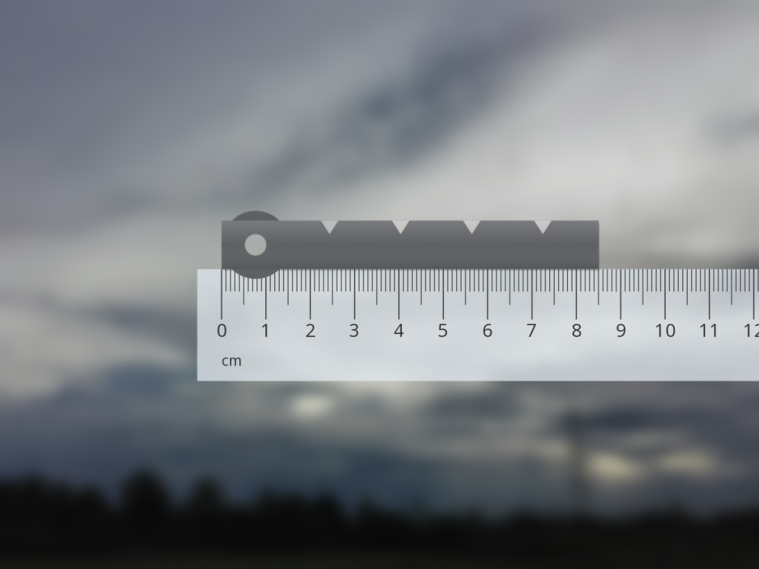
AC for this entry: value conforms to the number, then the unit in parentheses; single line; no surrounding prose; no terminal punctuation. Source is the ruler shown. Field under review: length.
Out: 8.5 (cm)
